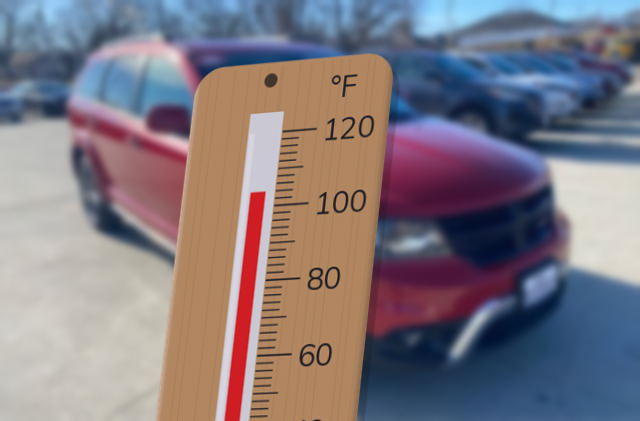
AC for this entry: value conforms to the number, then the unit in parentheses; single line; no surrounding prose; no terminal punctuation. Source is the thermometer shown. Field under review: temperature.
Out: 104 (°F)
